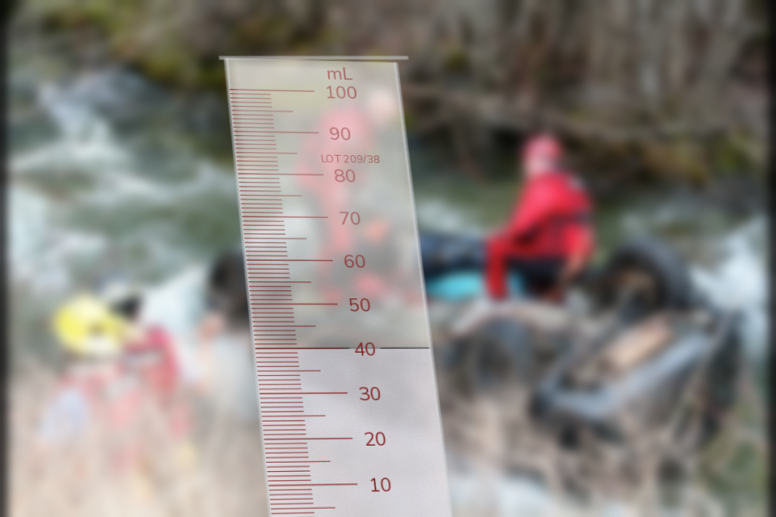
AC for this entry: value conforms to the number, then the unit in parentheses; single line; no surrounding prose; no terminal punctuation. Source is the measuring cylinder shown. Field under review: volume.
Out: 40 (mL)
